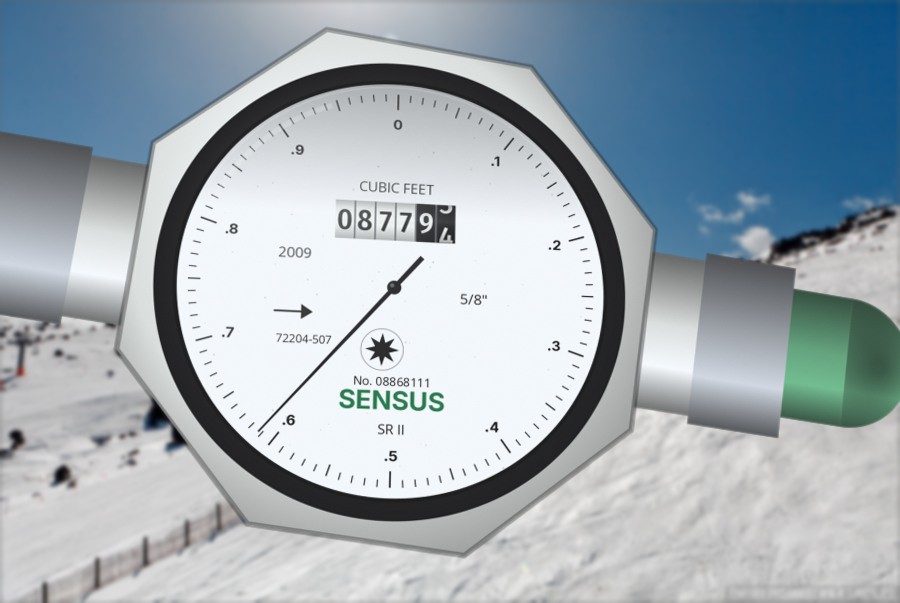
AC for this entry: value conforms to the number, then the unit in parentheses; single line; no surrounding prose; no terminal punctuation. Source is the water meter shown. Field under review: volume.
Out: 87793.61 (ft³)
